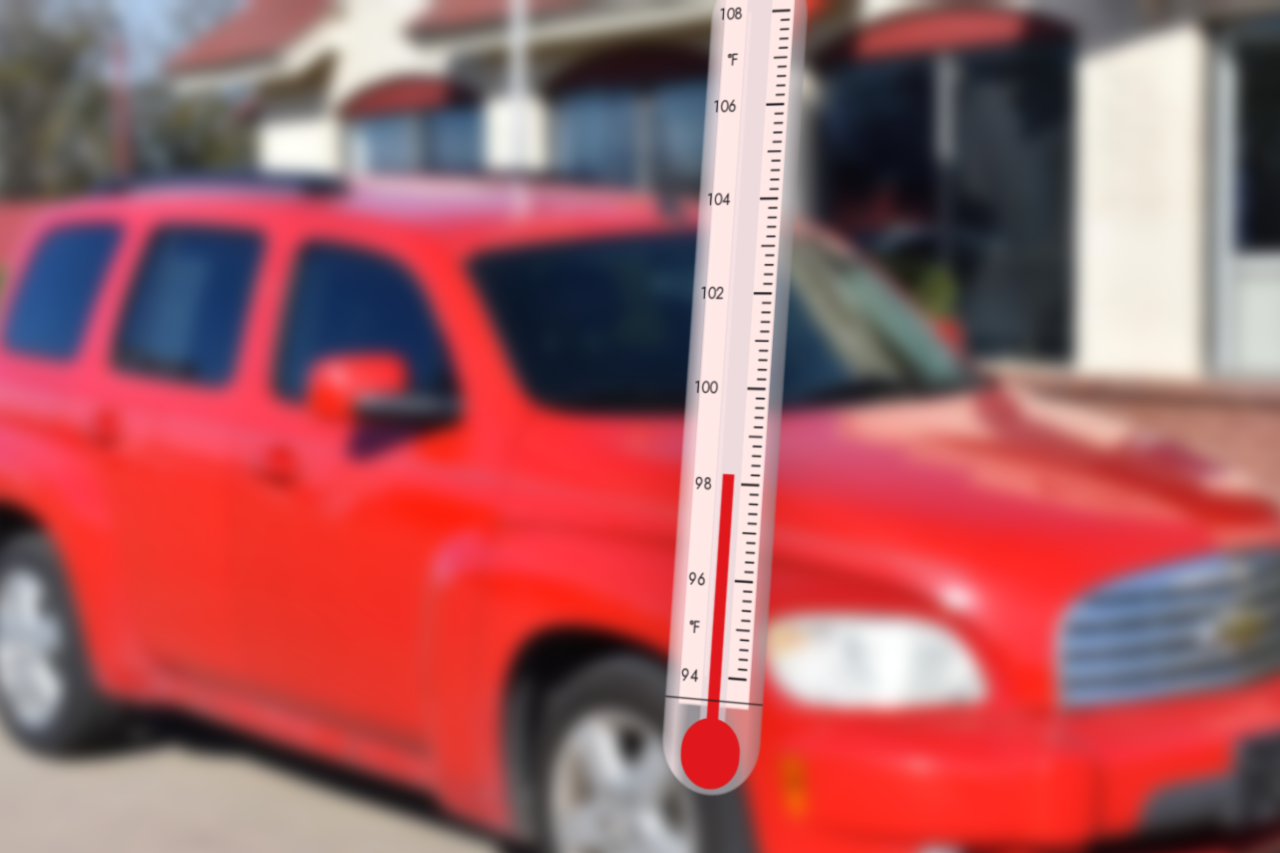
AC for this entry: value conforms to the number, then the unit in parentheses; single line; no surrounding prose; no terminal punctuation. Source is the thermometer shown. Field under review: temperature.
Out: 98.2 (°F)
